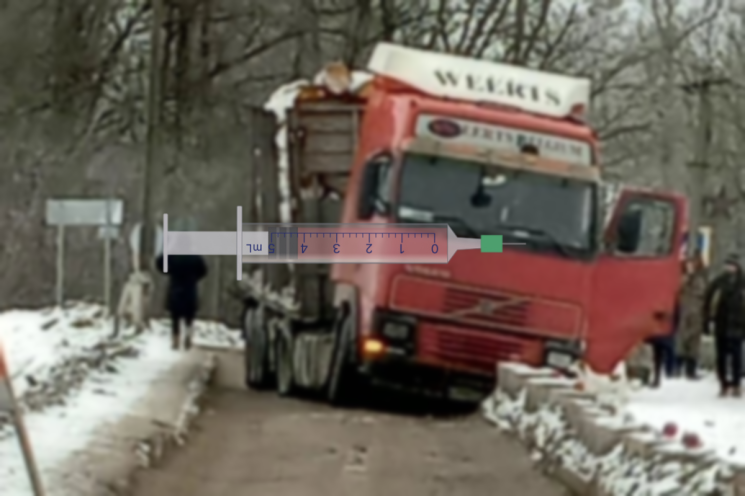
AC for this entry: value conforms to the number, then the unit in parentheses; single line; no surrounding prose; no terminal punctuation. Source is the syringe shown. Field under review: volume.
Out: 4.2 (mL)
